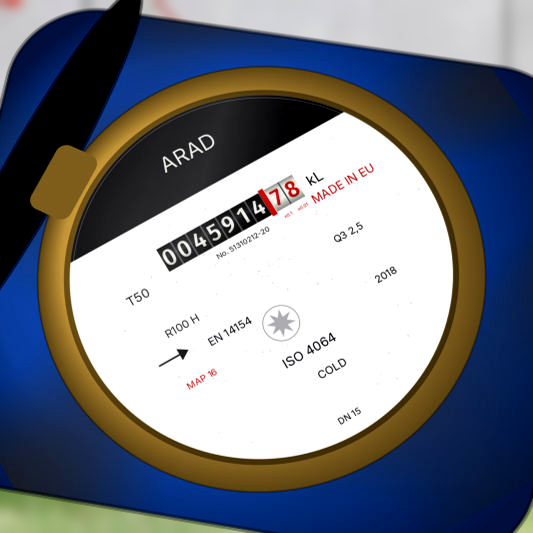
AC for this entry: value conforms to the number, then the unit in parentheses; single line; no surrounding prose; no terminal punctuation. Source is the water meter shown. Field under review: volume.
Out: 45914.78 (kL)
